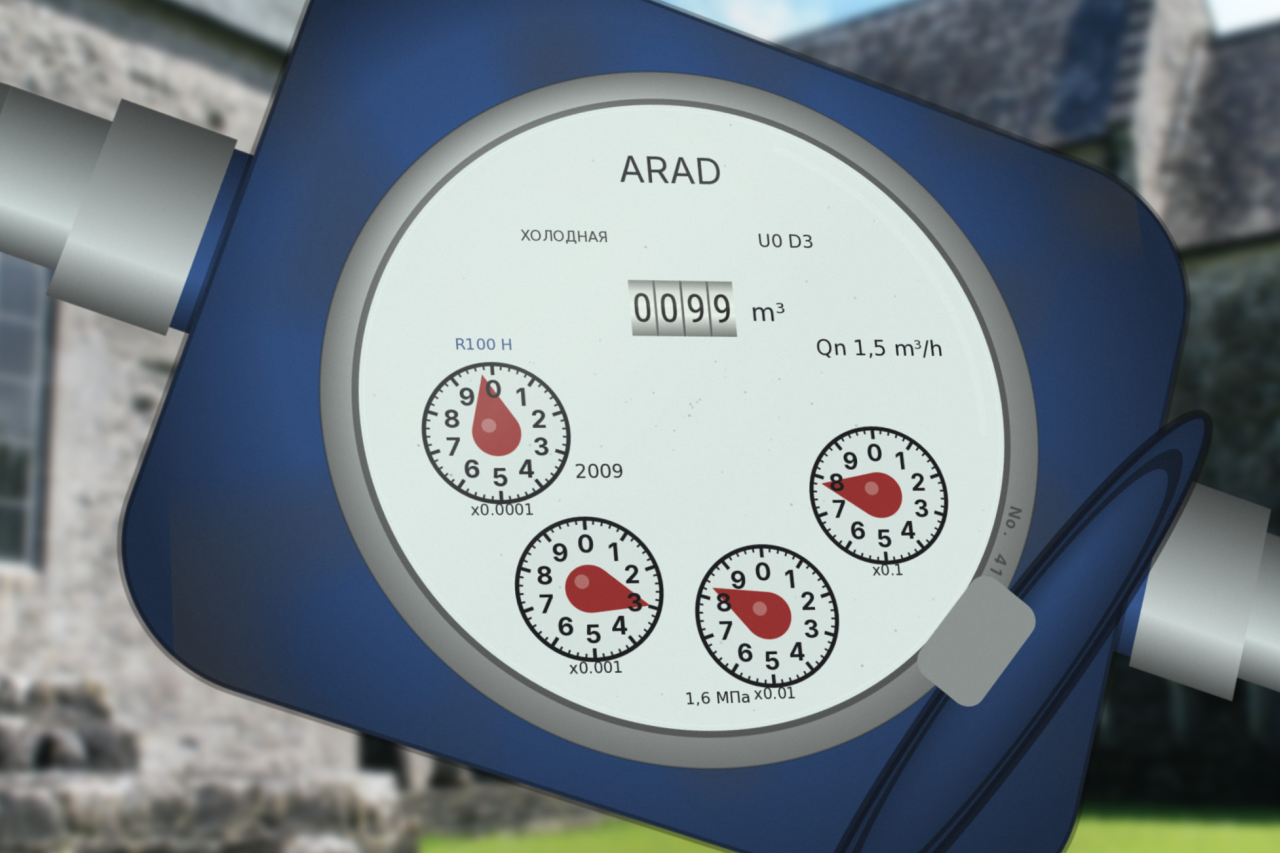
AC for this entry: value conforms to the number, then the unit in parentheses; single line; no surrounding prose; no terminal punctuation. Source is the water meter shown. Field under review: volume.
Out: 99.7829 (m³)
